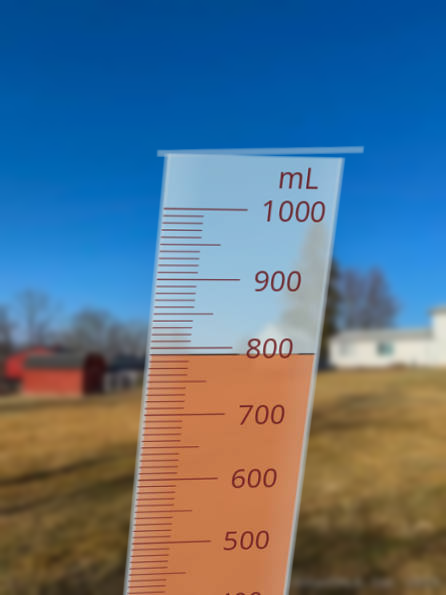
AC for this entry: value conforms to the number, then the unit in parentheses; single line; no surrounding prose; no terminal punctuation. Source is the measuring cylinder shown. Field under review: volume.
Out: 790 (mL)
